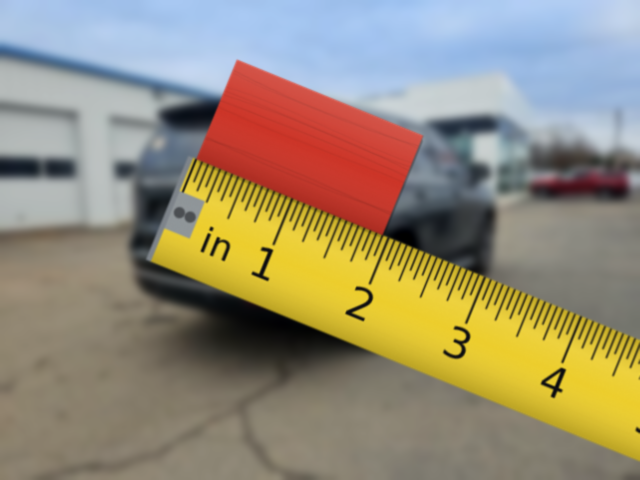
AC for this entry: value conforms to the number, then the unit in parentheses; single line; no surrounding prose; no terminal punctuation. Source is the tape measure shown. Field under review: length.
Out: 1.9375 (in)
